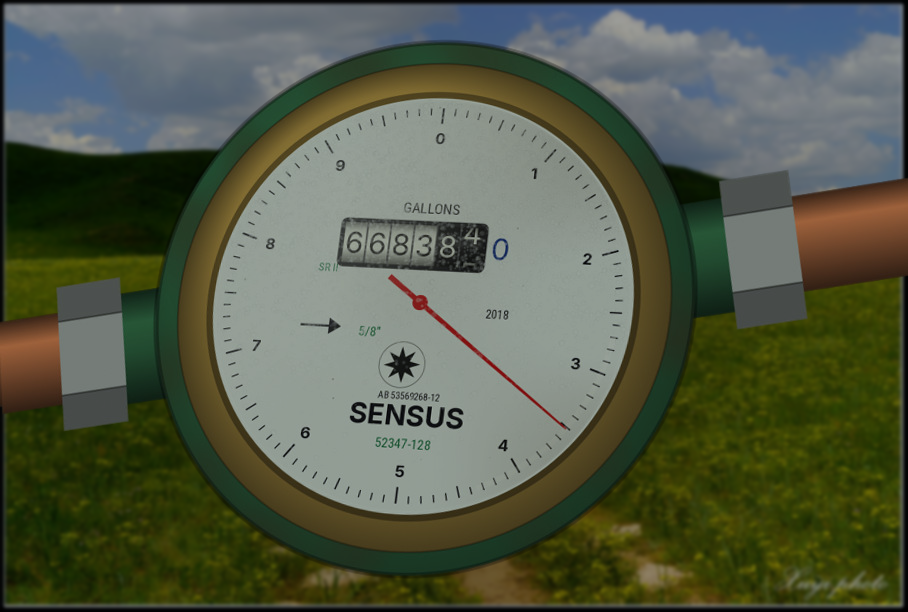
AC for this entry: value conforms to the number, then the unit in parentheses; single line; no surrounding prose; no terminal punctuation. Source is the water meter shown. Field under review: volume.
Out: 6683843.5 (gal)
